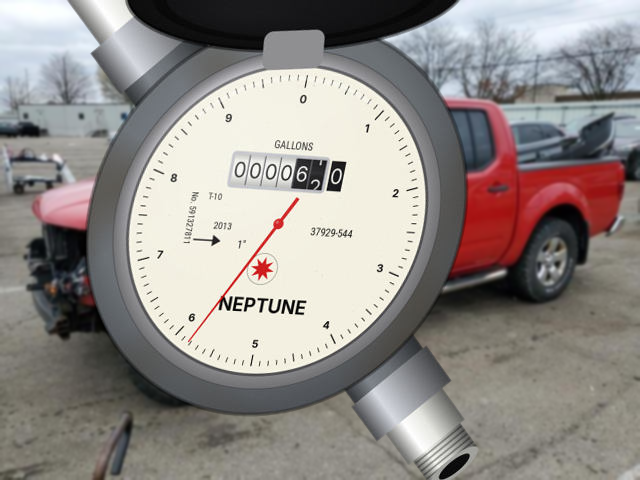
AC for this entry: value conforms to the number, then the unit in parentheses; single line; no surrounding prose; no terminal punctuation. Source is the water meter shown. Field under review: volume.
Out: 615.8 (gal)
